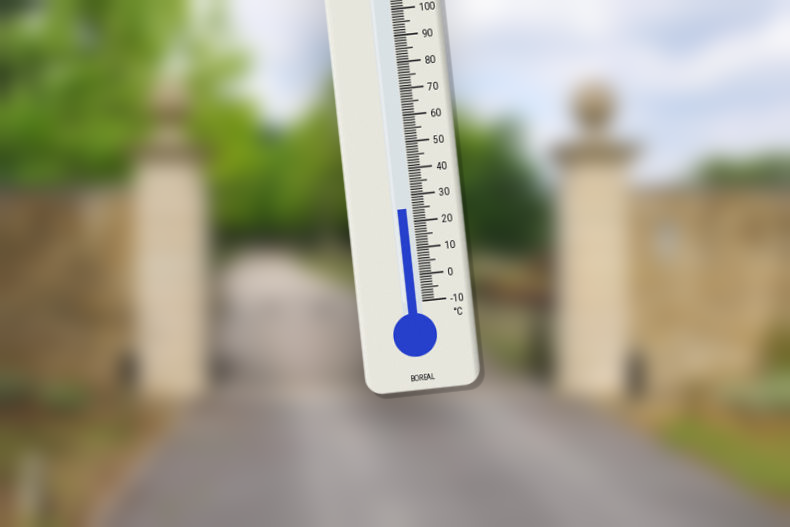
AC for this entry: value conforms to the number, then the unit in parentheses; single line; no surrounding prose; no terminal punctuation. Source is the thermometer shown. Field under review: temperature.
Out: 25 (°C)
